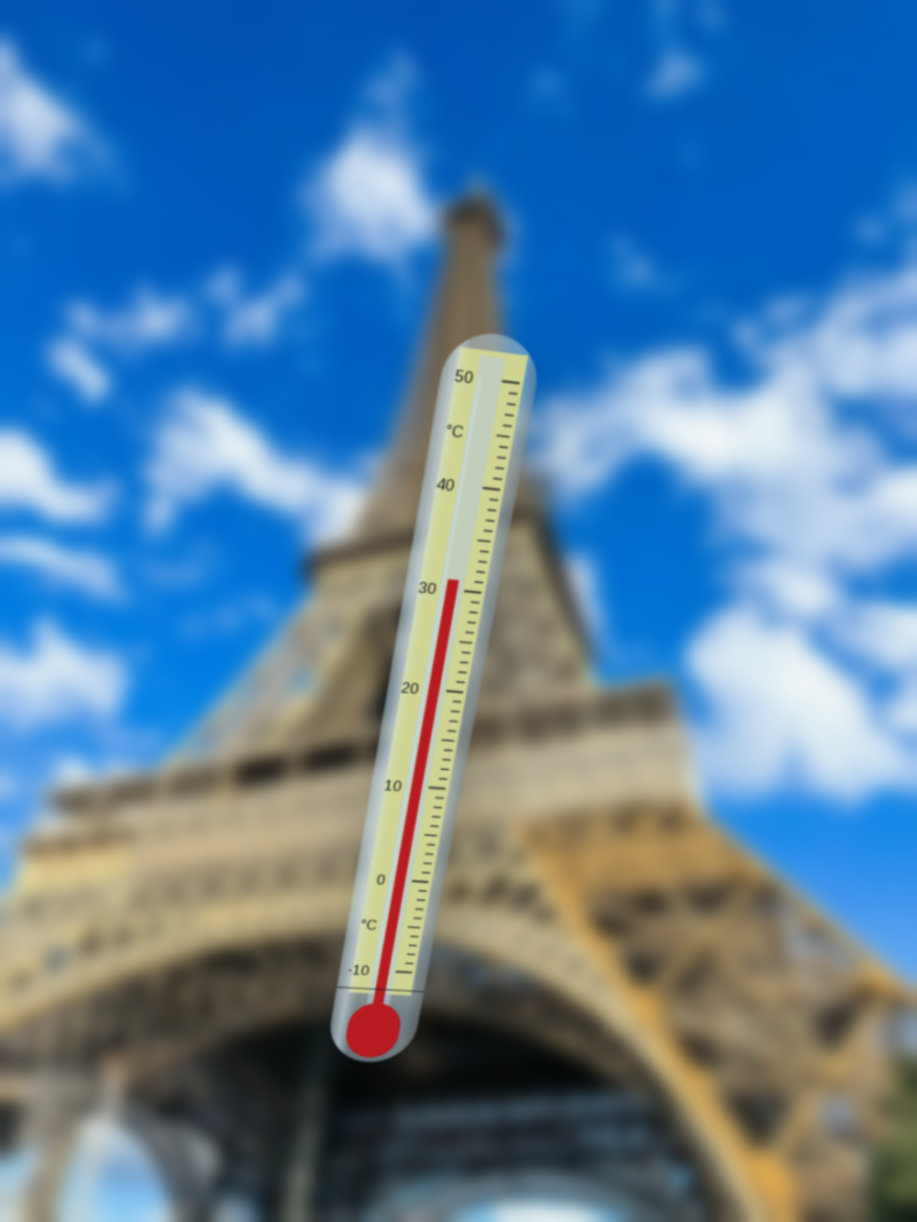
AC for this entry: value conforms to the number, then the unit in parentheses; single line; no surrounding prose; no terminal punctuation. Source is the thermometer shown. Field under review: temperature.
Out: 31 (°C)
